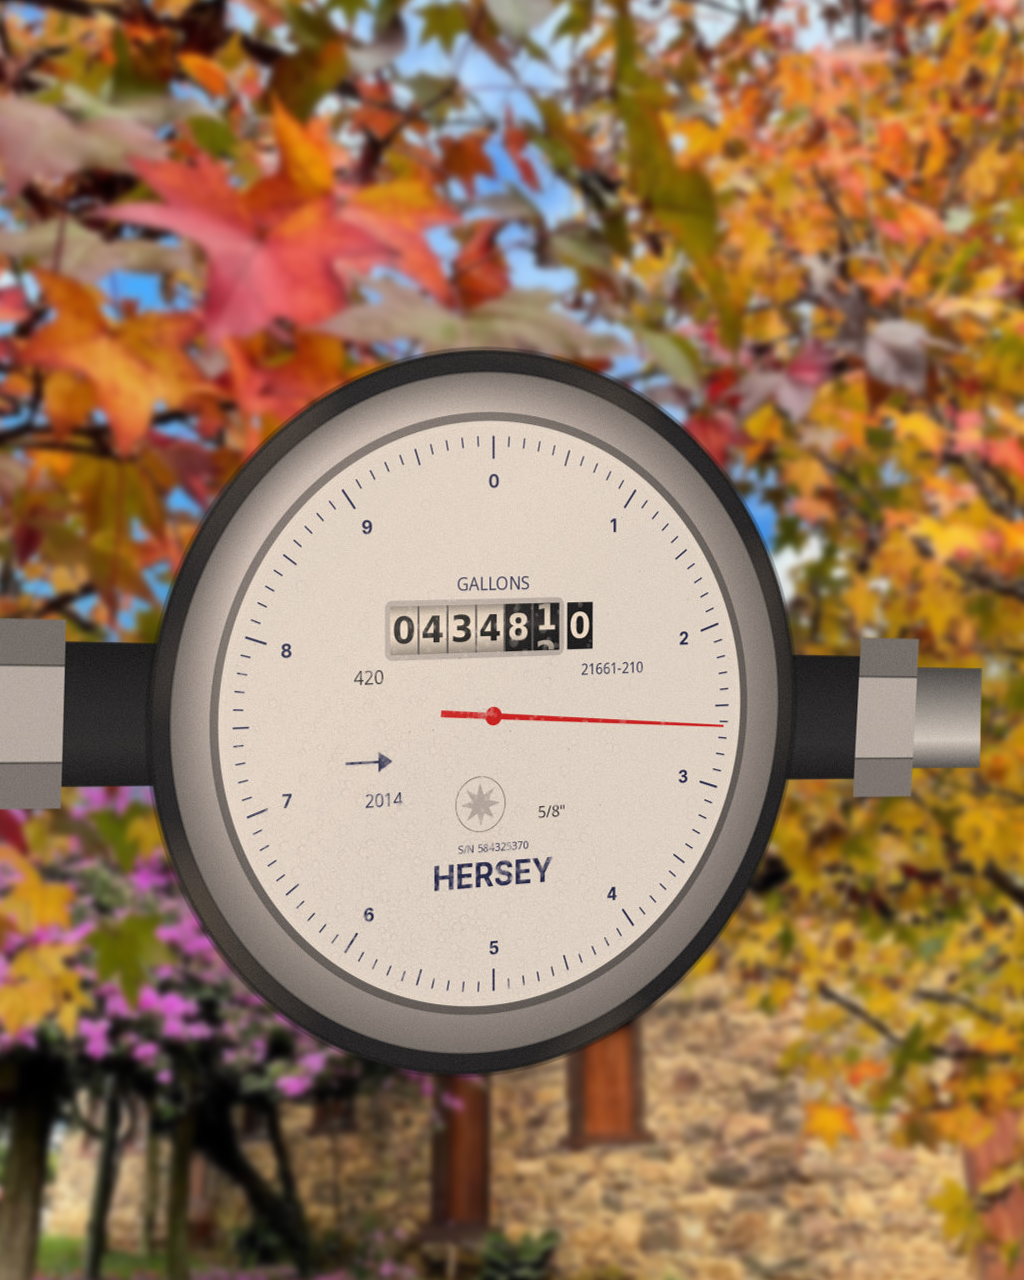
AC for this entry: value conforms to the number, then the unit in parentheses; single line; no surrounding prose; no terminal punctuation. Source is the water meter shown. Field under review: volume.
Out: 434812.6 (gal)
